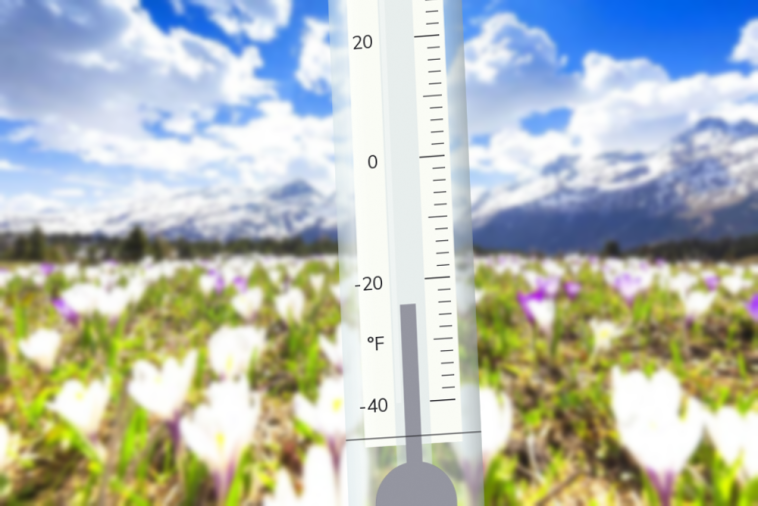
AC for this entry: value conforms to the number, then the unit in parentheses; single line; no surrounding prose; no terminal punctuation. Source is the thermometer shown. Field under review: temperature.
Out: -24 (°F)
